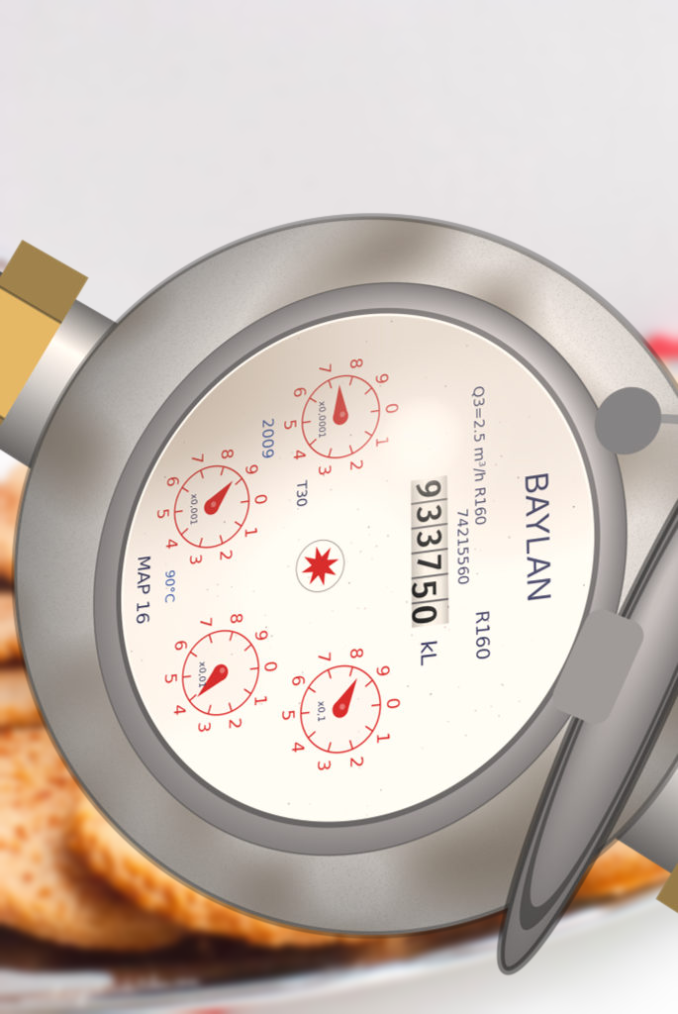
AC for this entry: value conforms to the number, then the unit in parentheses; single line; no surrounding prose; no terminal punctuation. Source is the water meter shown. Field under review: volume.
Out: 933749.8387 (kL)
